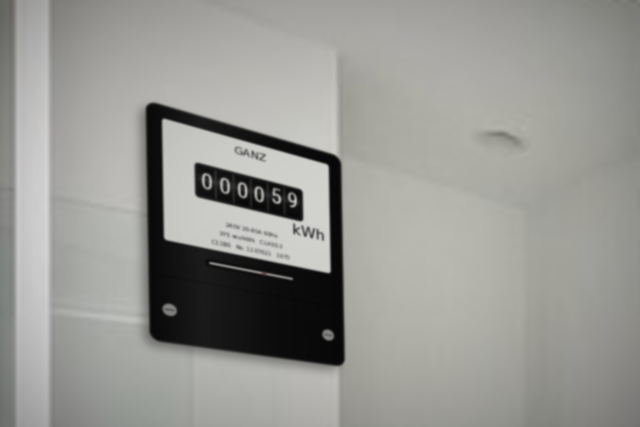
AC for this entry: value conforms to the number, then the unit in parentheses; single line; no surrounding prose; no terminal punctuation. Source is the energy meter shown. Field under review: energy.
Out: 59 (kWh)
